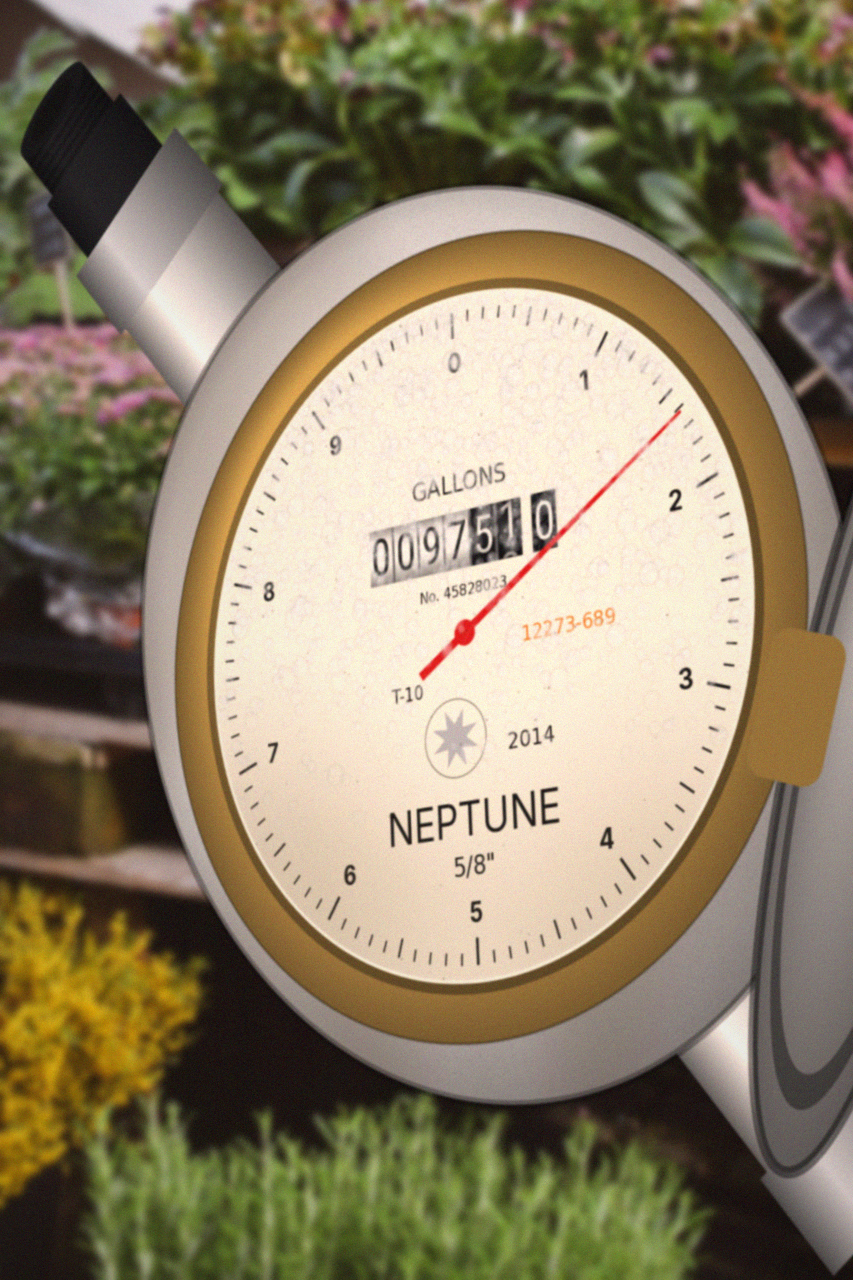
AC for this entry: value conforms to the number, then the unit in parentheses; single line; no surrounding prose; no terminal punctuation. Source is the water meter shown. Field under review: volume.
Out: 97511.6 (gal)
